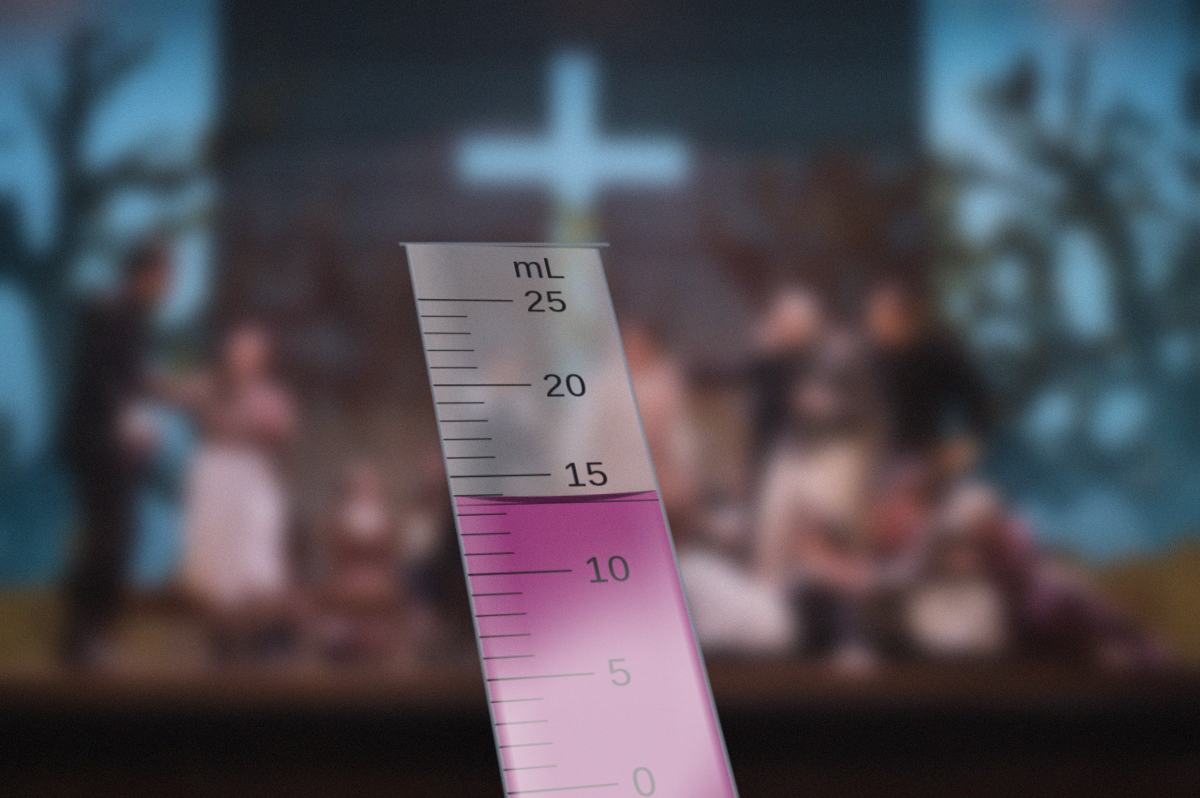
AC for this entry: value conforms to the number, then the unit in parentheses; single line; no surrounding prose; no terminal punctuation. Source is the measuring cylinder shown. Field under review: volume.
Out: 13.5 (mL)
